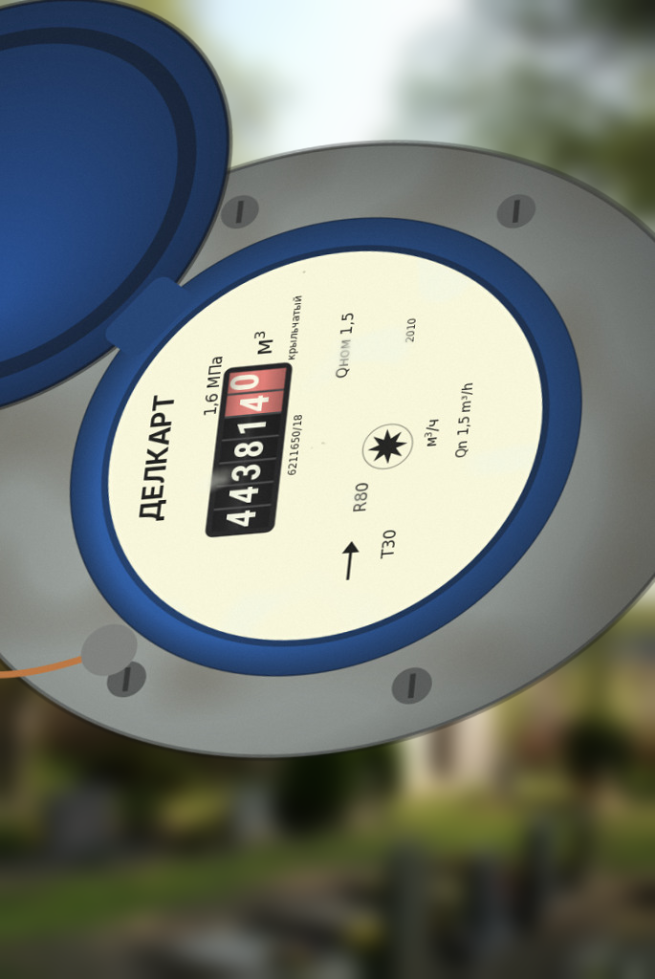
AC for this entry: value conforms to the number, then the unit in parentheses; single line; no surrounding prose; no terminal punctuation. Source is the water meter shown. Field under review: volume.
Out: 44381.40 (m³)
